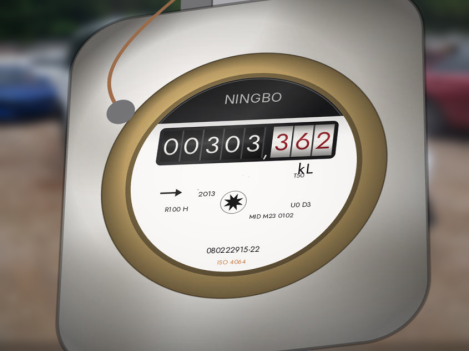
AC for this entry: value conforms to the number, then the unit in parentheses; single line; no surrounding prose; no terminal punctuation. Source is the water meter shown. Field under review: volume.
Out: 303.362 (kL)
